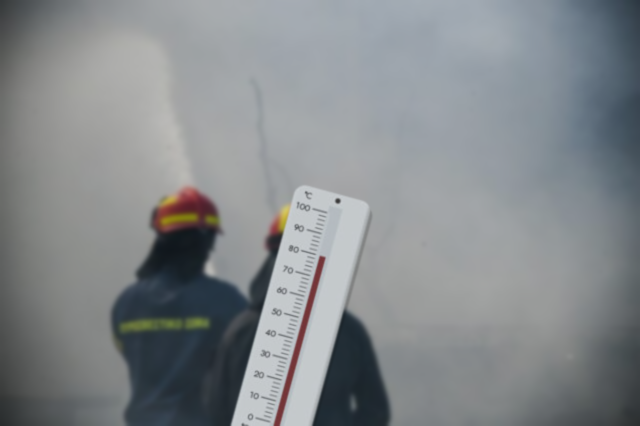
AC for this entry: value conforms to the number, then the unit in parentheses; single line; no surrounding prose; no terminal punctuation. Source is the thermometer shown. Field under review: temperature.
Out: 80 (°C)
